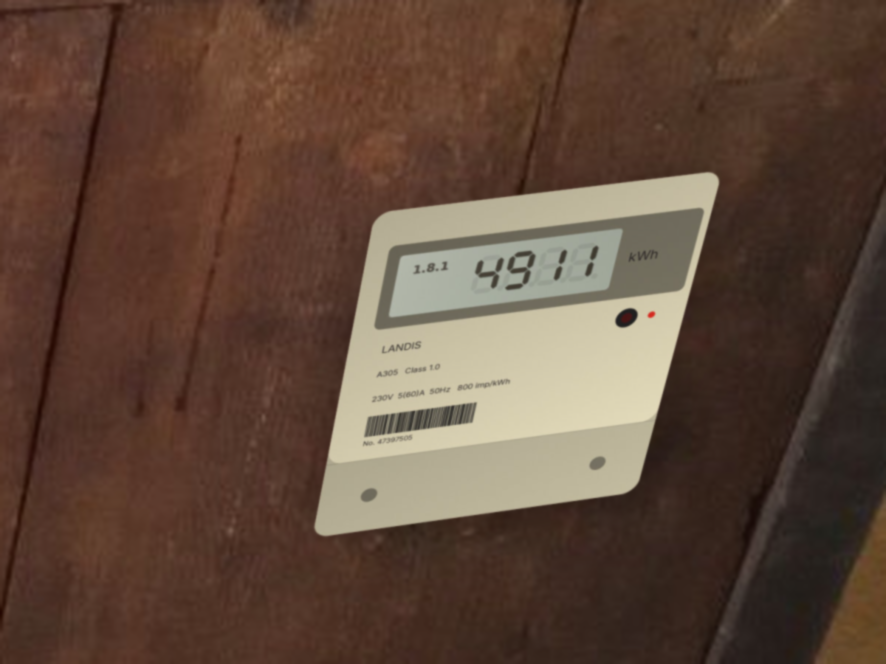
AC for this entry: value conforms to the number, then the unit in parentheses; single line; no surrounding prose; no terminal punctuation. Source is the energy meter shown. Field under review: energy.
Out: 4911 (kWh)
